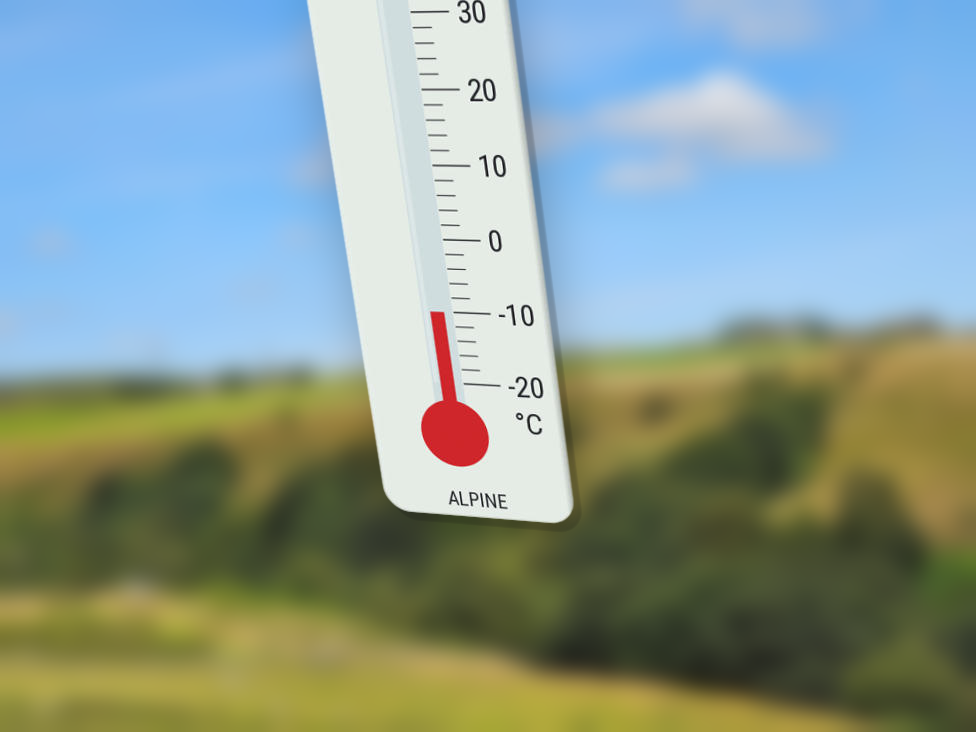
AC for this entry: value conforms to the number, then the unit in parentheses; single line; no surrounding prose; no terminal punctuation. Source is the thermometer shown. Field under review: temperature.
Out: -10 (°C)
